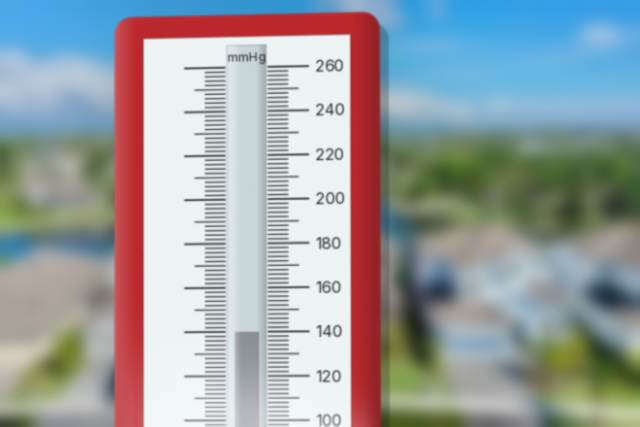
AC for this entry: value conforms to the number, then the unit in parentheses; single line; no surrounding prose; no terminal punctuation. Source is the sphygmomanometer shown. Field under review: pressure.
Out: 140 (mmHg)
